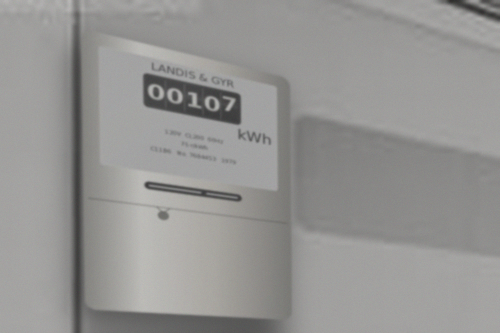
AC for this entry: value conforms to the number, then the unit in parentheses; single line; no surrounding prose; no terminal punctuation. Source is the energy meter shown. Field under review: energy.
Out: 107 (kWh)
